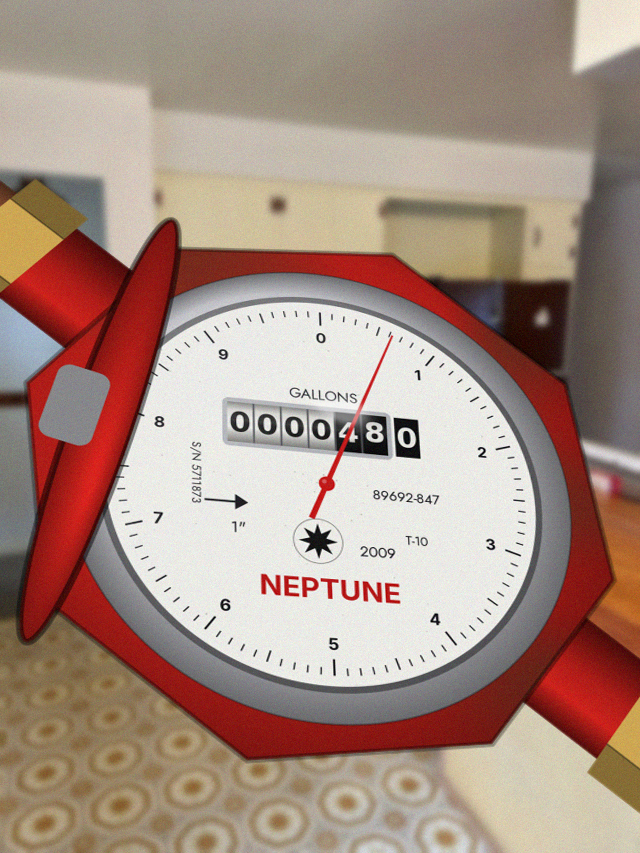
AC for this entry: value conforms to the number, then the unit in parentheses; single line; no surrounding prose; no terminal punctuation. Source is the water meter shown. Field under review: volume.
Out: 480.6 (gal)
